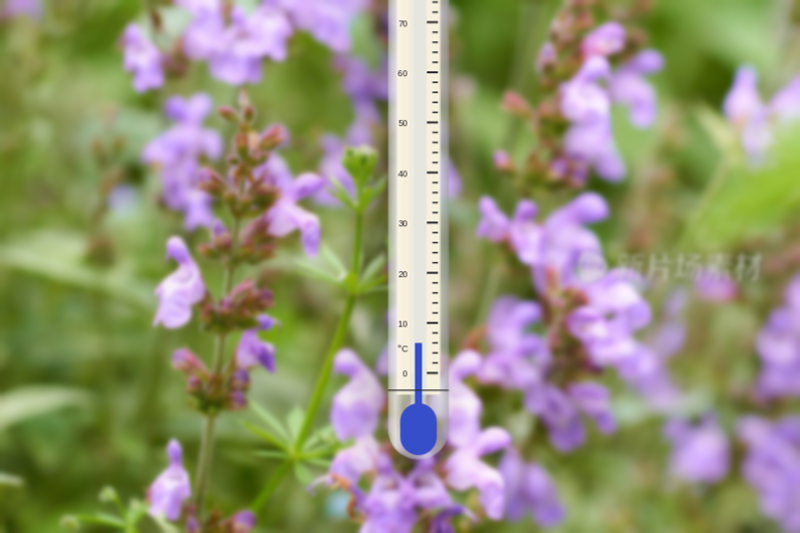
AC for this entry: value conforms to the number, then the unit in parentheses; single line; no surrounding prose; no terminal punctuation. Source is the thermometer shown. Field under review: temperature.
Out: 6 (°C)
